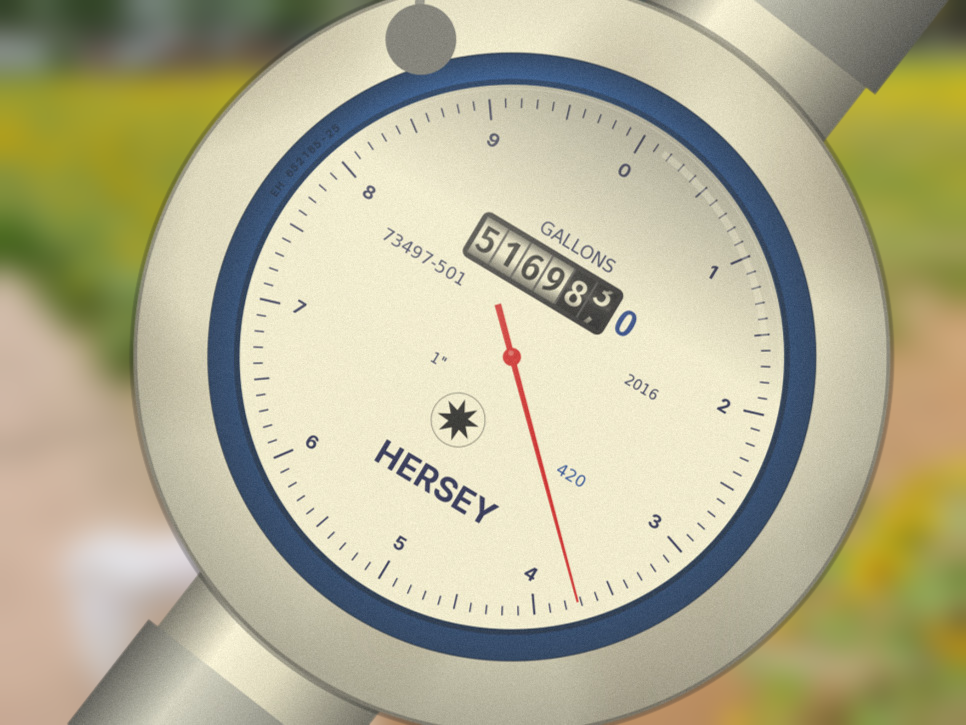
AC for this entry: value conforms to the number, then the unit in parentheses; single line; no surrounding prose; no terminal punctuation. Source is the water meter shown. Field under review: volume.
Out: 5169833.7 (gal)
